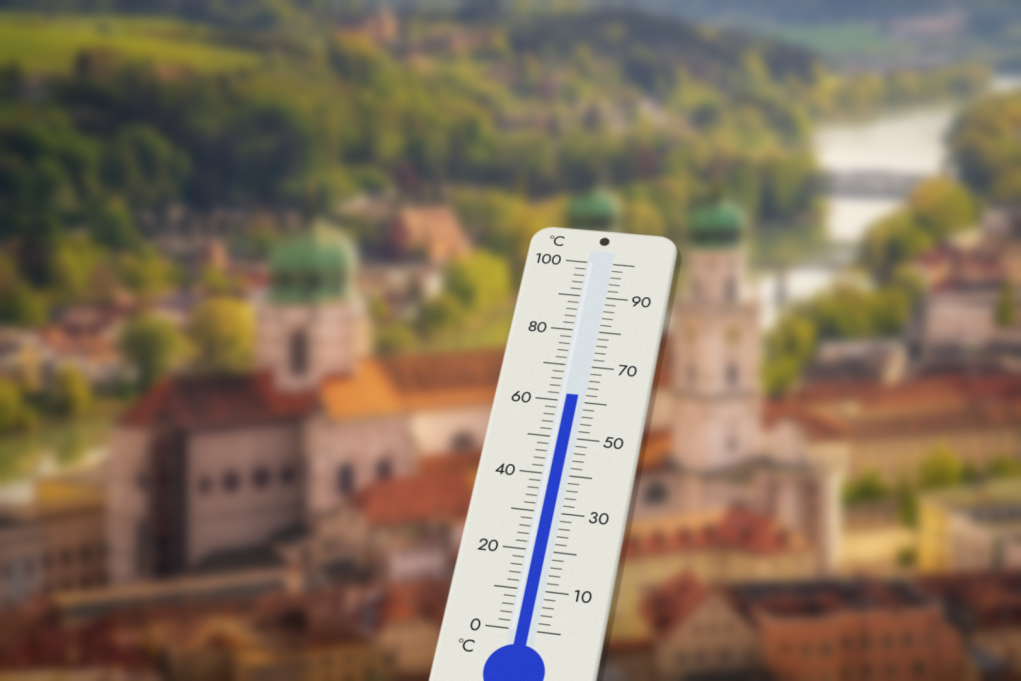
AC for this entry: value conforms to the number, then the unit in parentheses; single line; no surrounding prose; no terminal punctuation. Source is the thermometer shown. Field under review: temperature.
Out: 62 (°C)
